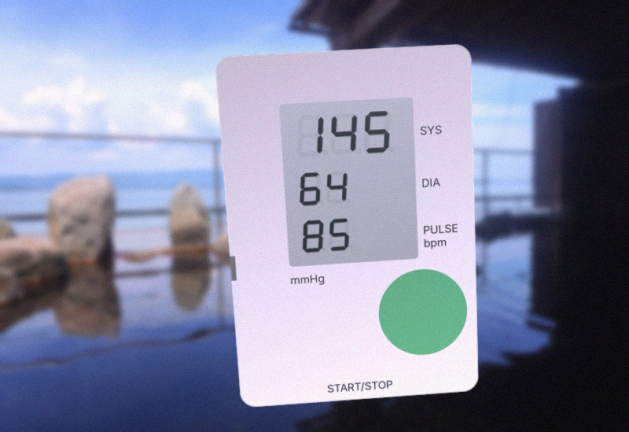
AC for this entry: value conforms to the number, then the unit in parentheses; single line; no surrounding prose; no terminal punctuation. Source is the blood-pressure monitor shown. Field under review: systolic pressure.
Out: 145 (mmHg)
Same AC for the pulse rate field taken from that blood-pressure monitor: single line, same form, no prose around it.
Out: 85 (bpm)
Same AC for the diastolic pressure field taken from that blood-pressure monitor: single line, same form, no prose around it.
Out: 64 (mmHg)
